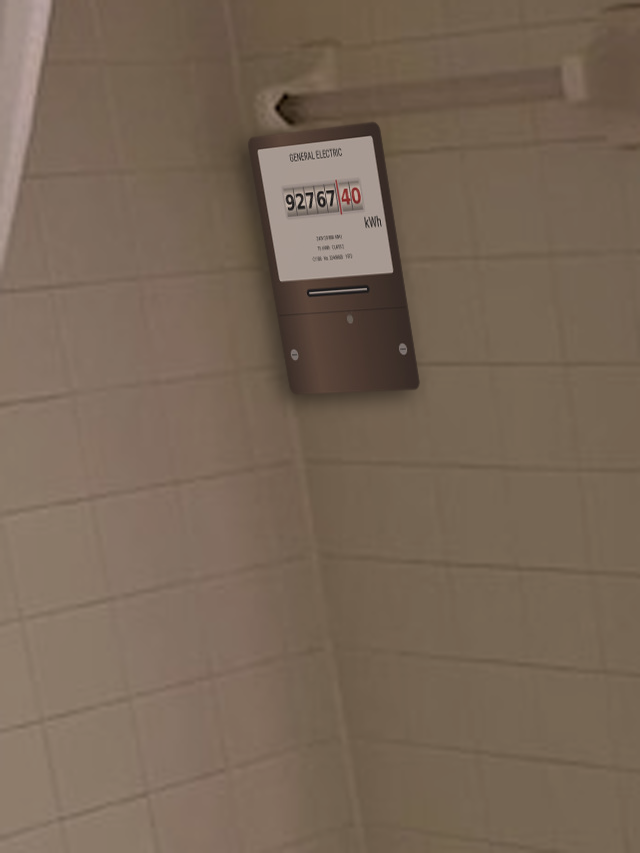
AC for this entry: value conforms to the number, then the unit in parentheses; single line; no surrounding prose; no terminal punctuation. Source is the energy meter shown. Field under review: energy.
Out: 92767.40 (kWh)
